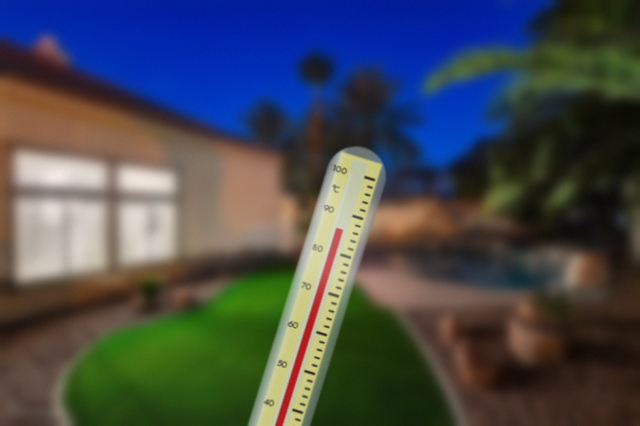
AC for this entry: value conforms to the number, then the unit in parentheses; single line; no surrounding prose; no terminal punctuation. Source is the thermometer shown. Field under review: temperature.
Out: 86 (°C)
